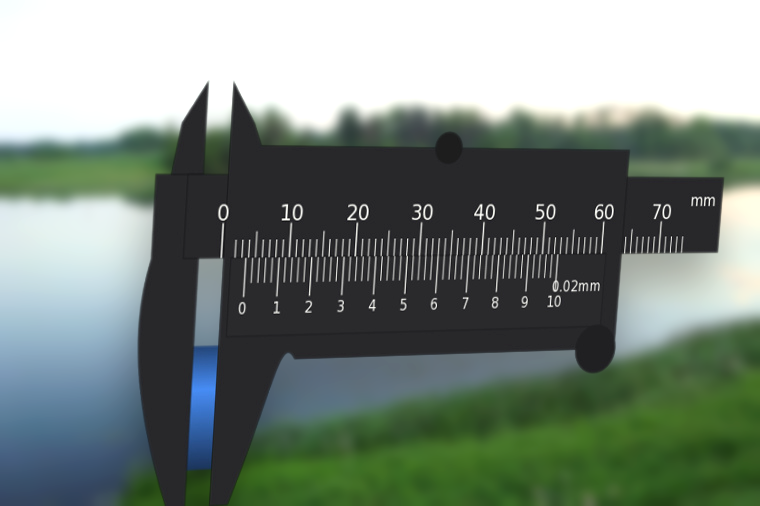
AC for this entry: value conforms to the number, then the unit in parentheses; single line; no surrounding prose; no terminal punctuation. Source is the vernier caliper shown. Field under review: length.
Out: 3.6 (mm)
